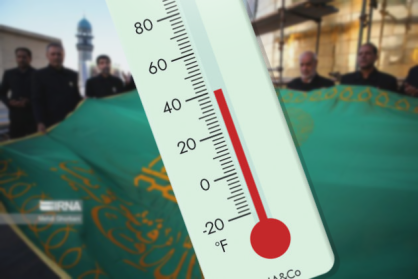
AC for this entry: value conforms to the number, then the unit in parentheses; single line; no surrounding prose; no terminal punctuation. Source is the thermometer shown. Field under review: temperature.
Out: 40 (°F)
